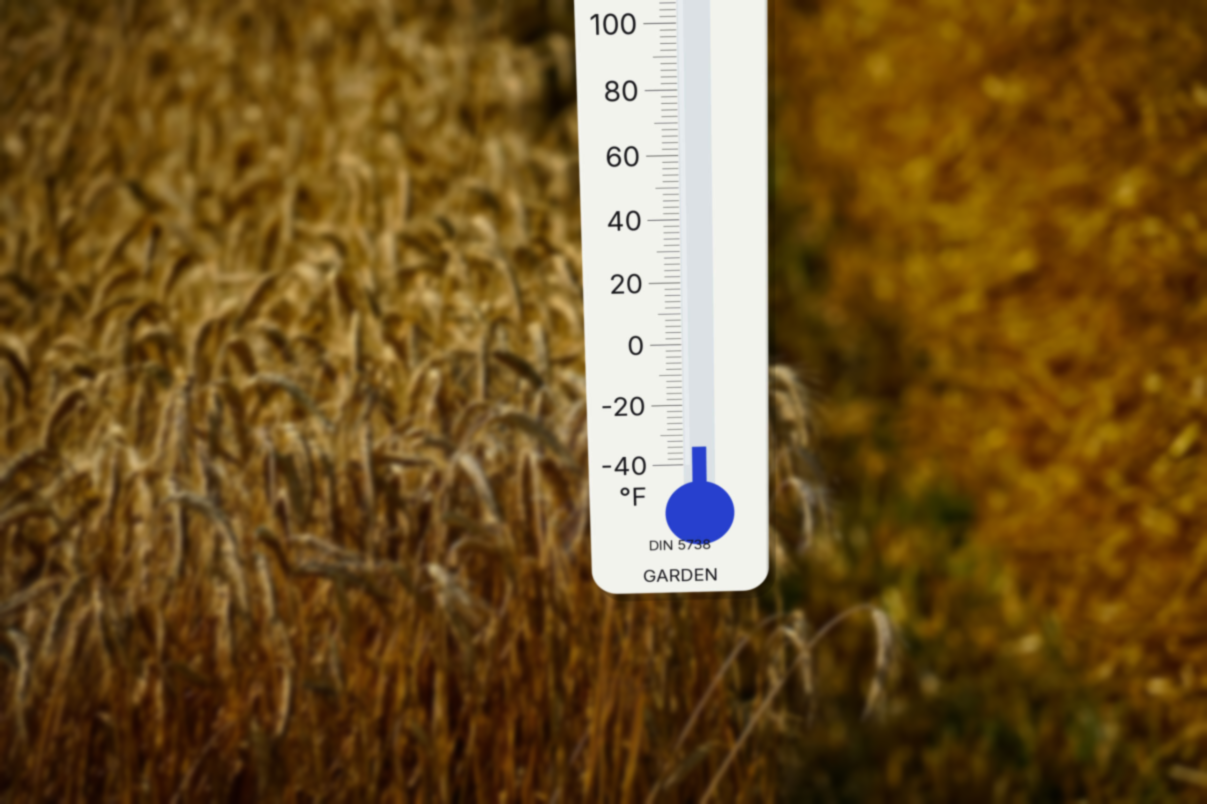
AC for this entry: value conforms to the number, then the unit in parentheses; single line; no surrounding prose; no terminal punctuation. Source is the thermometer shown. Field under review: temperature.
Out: -34 (°F)
